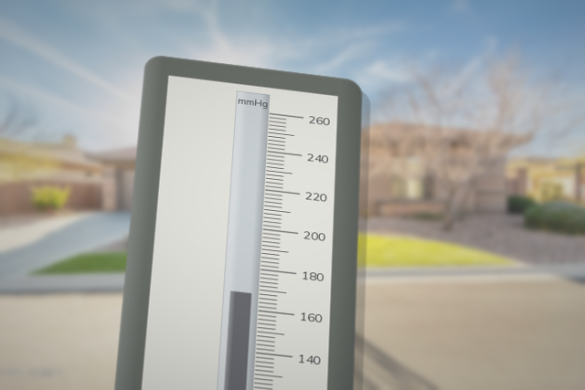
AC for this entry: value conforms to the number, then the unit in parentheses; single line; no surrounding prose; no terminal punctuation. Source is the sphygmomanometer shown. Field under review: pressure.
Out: 168 (mmHg)
